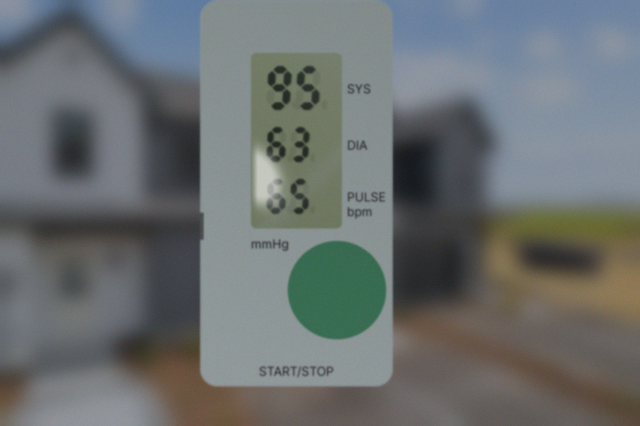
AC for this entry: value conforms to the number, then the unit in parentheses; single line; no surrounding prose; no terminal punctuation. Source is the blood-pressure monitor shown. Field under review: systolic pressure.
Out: 95 (mmHg)
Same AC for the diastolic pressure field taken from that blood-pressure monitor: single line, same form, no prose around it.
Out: 63 (mmHg)
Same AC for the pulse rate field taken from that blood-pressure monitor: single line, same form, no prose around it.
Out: 65 (bpm)
